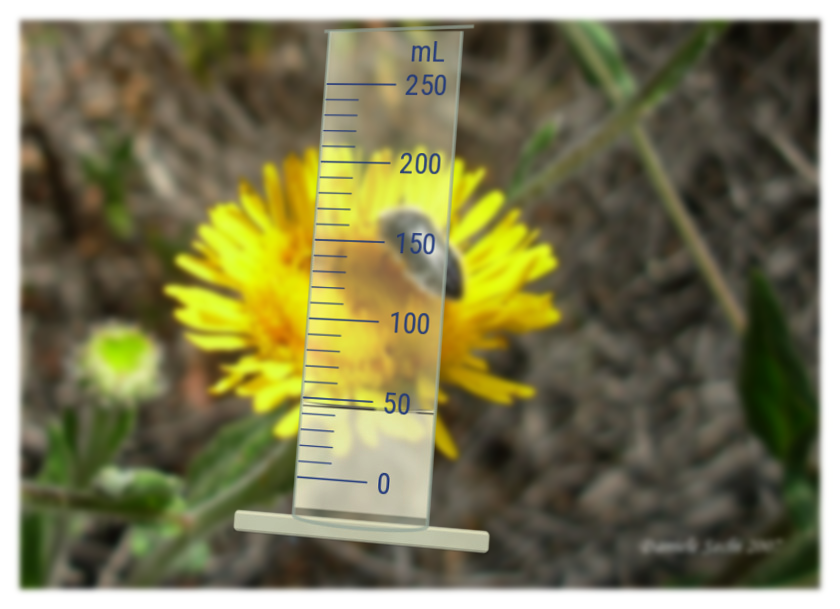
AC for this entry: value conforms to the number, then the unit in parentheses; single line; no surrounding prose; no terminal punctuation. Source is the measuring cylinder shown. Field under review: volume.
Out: 45 (mL)
